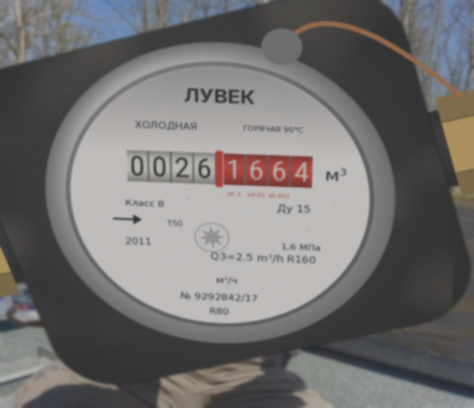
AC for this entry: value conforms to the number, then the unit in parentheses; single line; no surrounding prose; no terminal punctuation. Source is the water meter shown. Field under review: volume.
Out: 26.1664 (m³)
